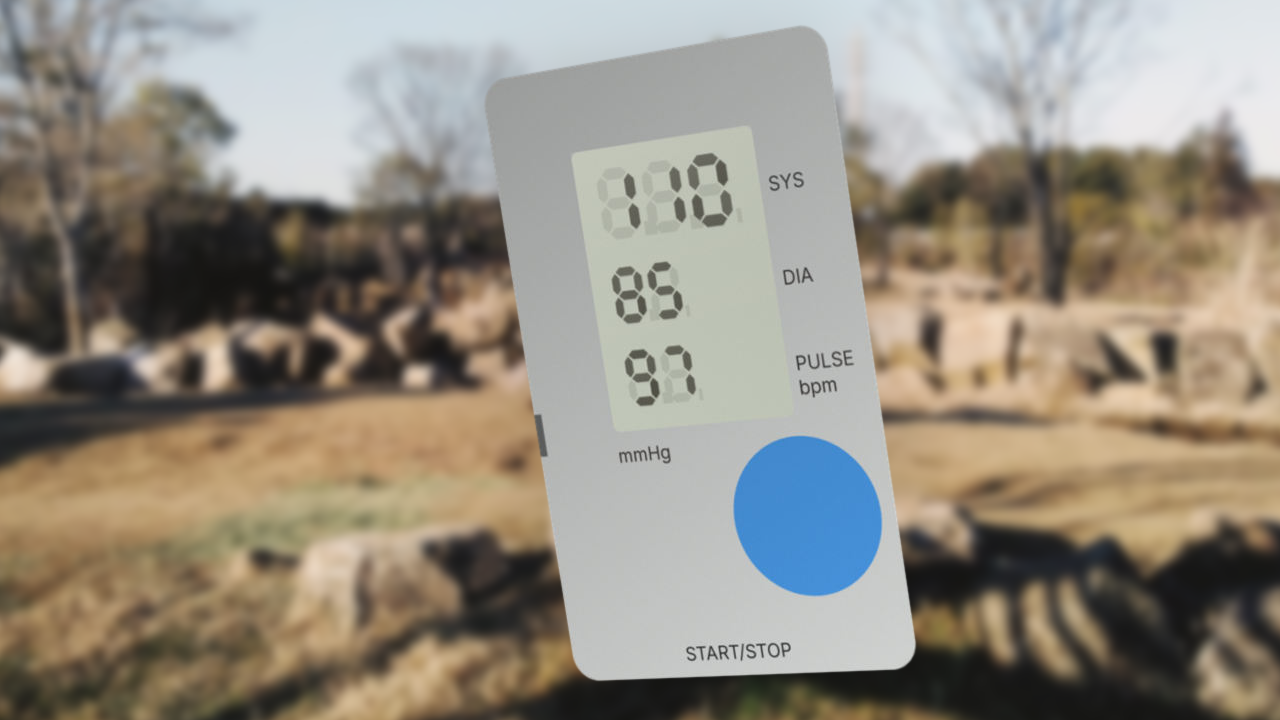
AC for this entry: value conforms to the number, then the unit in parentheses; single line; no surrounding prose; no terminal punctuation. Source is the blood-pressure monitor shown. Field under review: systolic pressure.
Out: 110 (mmHg)
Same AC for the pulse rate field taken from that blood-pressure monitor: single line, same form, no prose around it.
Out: 97 (bpm)
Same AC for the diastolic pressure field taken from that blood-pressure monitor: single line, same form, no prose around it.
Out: 85 (mmHg)
